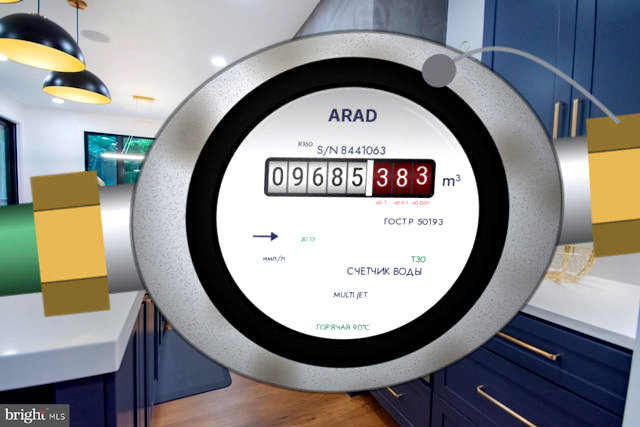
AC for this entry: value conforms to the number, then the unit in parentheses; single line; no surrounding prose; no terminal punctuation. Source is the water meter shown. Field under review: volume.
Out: 9685.383 (m³)
